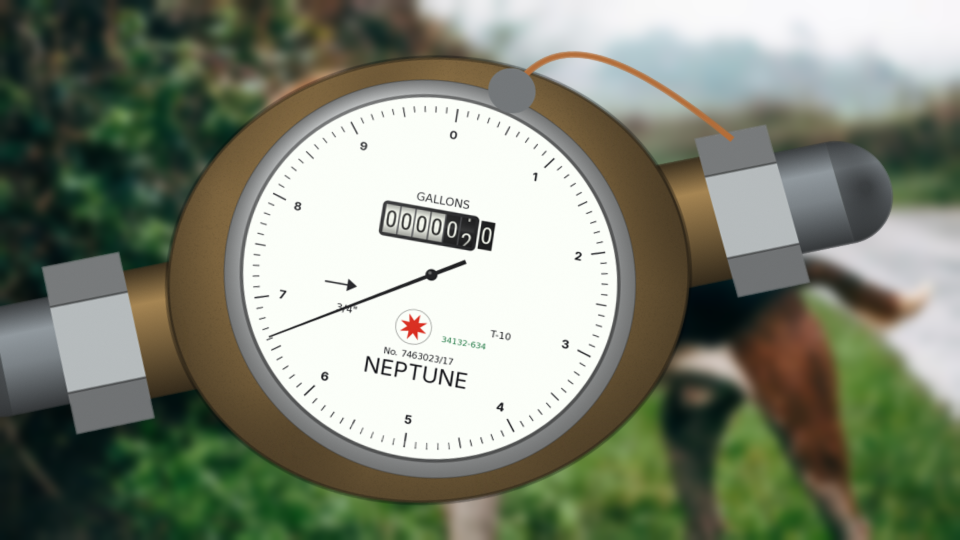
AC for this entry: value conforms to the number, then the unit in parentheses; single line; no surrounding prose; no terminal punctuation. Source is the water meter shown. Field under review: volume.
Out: 16.6 (gal)
